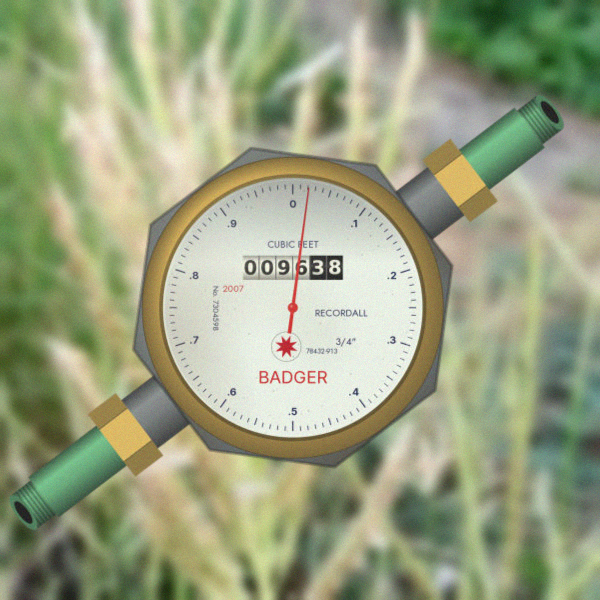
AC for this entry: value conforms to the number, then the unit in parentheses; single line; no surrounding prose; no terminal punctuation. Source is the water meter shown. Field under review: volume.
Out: 9638.02 (ft³)
